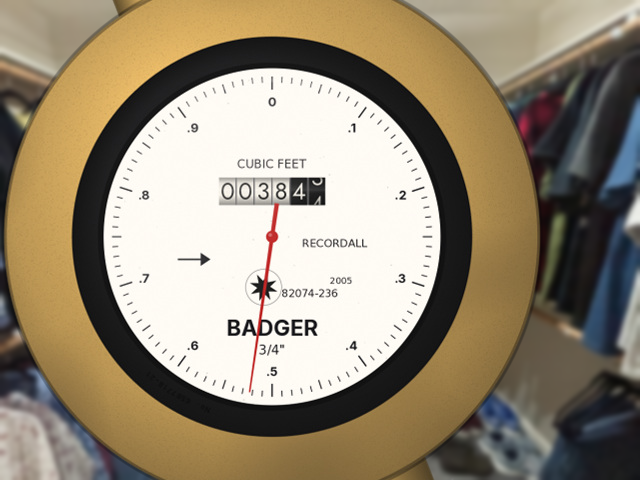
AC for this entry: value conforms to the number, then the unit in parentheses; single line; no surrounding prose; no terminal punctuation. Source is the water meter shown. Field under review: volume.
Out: 3843.52 (ft³)
